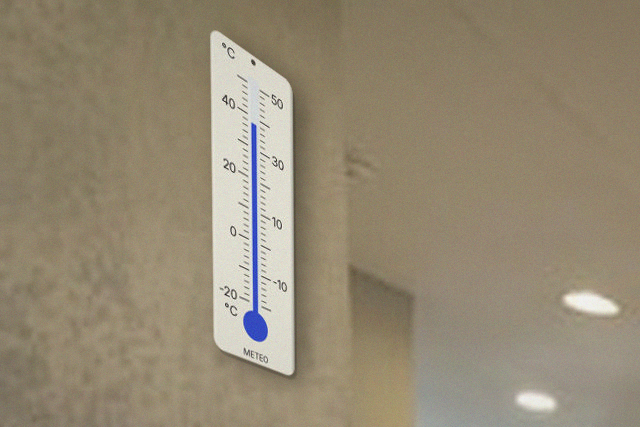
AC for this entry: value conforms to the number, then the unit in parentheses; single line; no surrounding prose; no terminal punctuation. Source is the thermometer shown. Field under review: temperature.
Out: 38 (°C)
